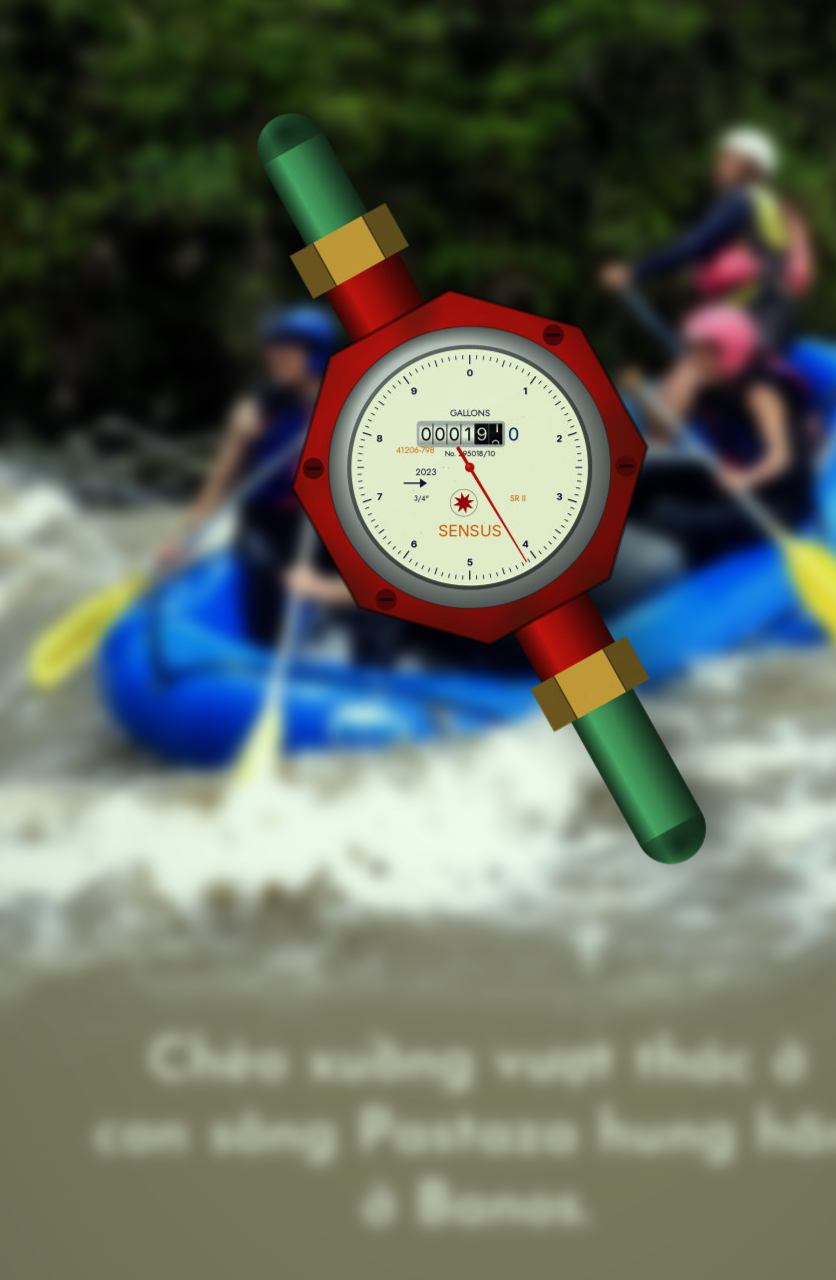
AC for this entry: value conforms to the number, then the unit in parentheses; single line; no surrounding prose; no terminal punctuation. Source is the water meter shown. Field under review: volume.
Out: 1914.1 (gal)
